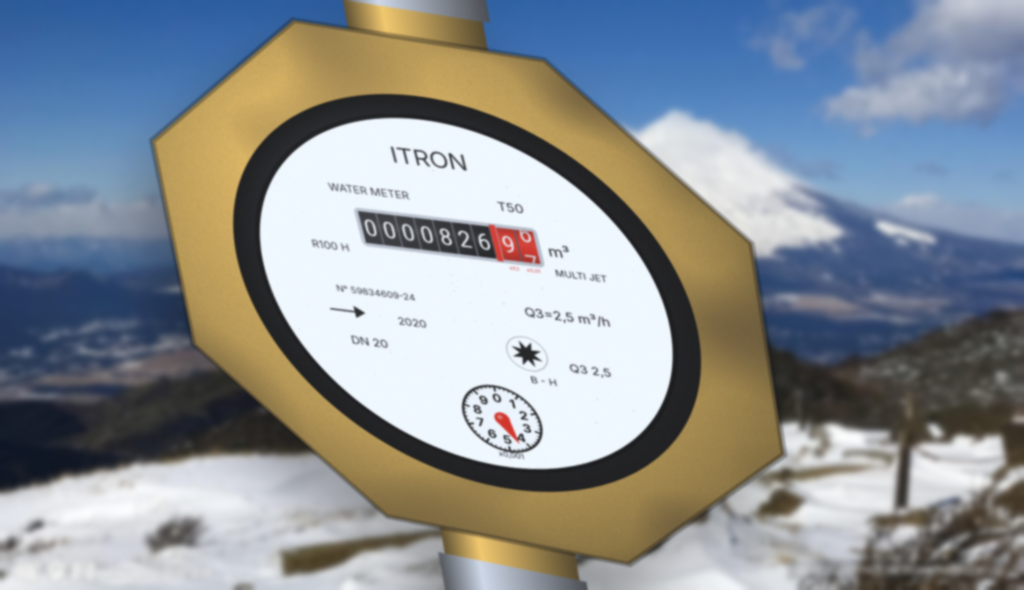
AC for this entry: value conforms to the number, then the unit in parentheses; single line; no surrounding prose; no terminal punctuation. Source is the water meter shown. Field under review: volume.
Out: 826.964 (m³)
